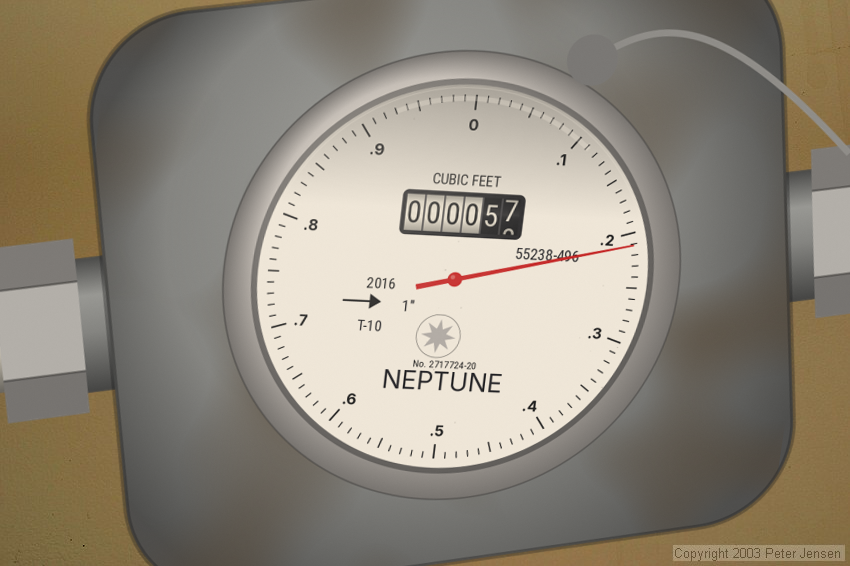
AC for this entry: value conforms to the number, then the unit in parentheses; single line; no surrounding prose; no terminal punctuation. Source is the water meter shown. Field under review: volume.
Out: 57.21 (ft³)
